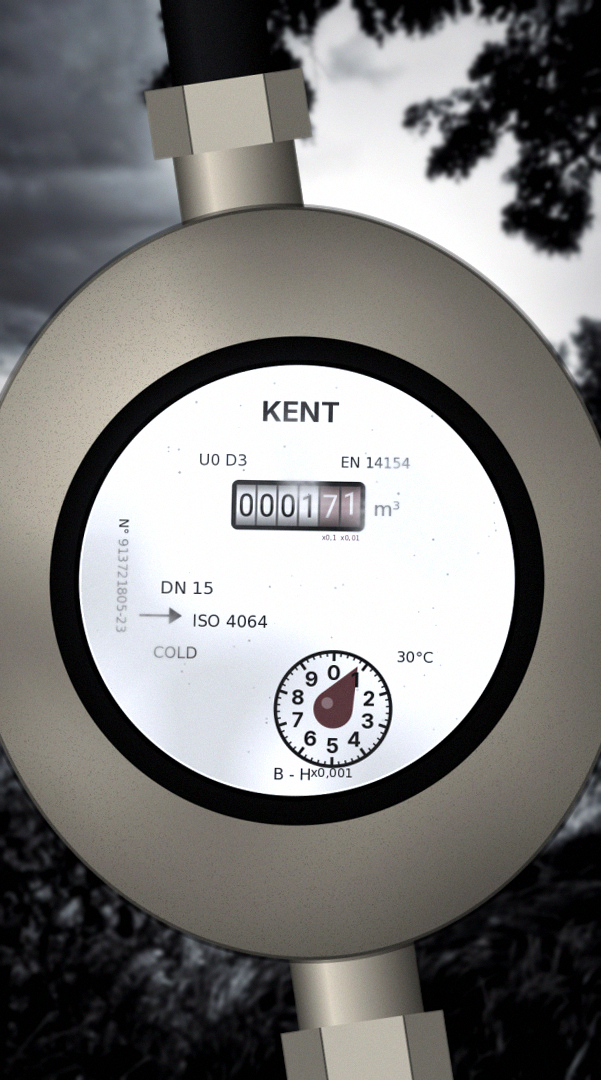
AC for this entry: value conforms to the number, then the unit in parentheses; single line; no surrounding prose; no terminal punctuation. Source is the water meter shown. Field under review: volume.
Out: 1.710 (m³)
